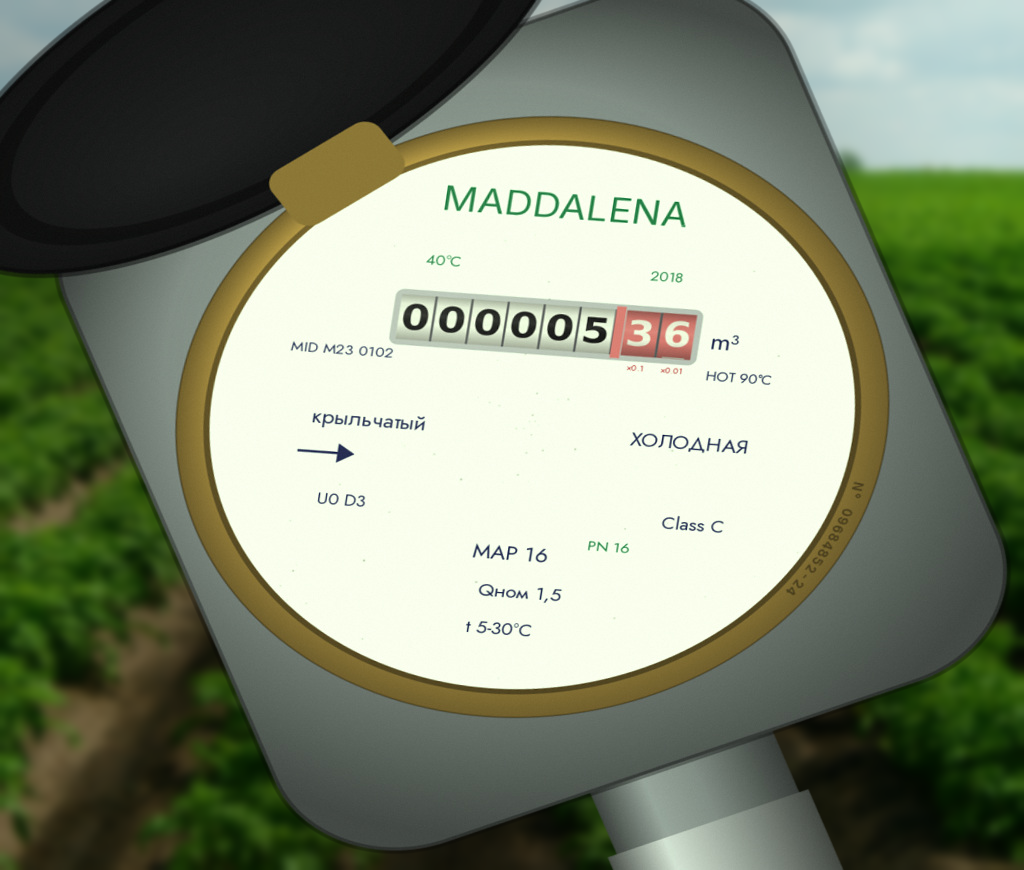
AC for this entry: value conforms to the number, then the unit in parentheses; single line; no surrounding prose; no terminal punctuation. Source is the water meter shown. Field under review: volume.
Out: 5.36 (m³)
